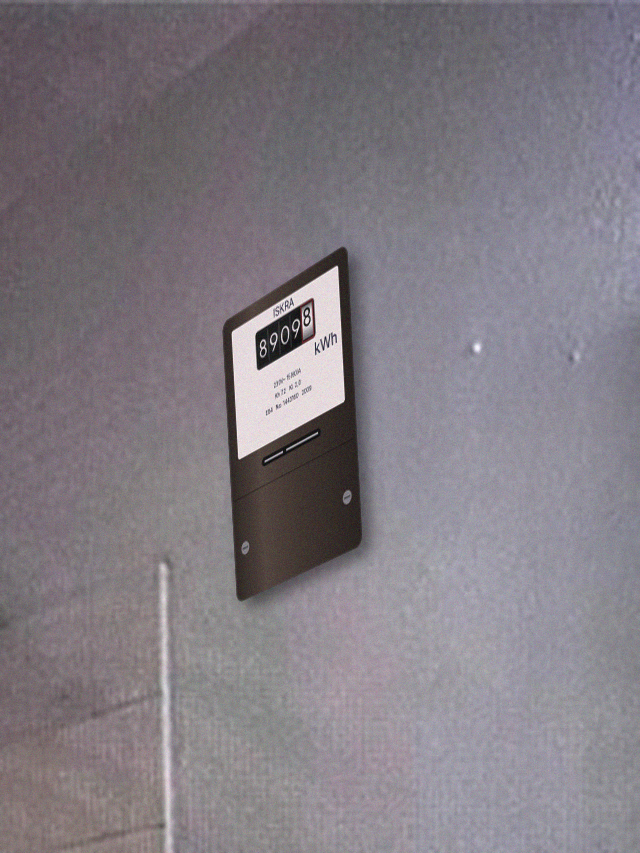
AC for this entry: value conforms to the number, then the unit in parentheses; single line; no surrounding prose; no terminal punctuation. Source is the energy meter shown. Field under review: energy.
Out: 8909.8 (kWh)
